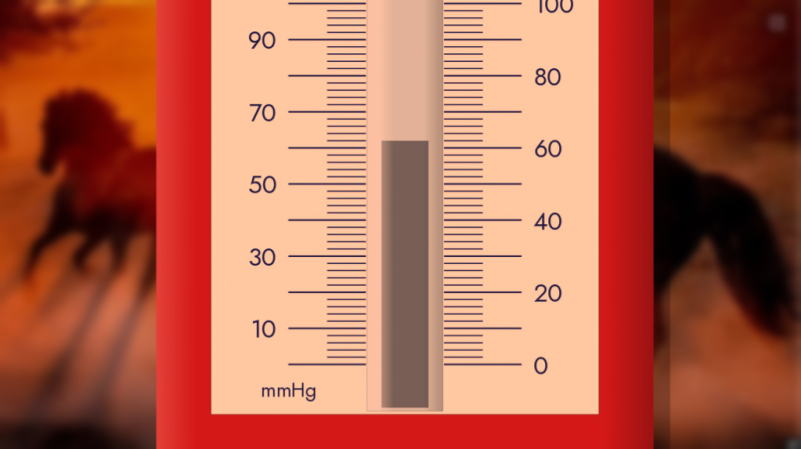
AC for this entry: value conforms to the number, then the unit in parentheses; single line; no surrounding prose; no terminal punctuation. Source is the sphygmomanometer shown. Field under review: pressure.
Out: 62 (mmHg)
